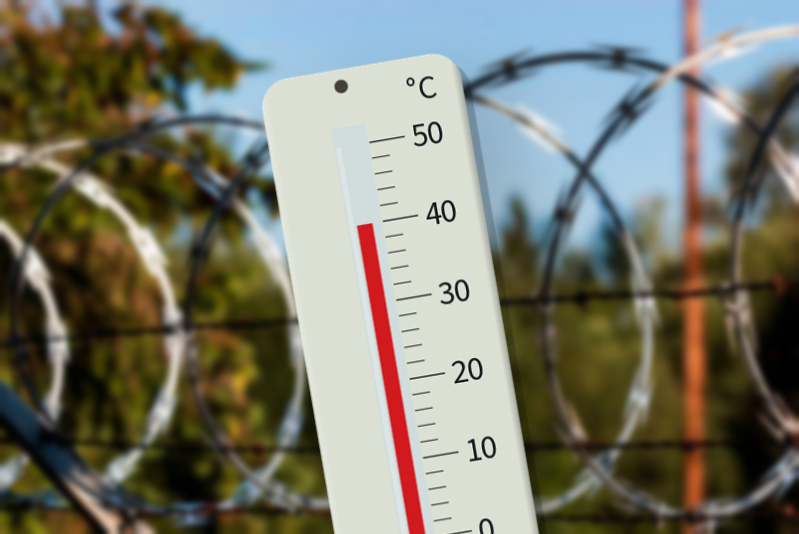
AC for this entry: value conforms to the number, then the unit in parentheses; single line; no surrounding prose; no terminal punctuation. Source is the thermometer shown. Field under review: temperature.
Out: 40 (°C)
